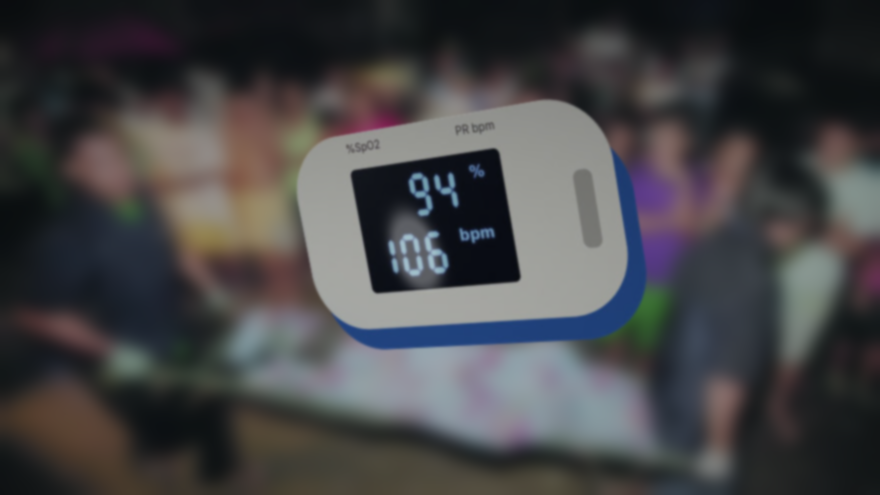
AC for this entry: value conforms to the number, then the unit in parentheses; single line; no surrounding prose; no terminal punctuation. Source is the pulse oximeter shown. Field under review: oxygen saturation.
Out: 94 (%)
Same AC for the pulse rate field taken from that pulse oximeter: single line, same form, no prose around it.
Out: 106 (bpm)
